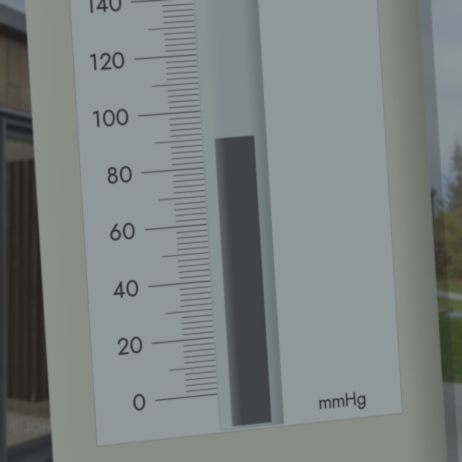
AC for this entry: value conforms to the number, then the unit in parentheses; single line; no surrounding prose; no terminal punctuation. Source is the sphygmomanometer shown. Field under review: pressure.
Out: 90 (mmHg)
